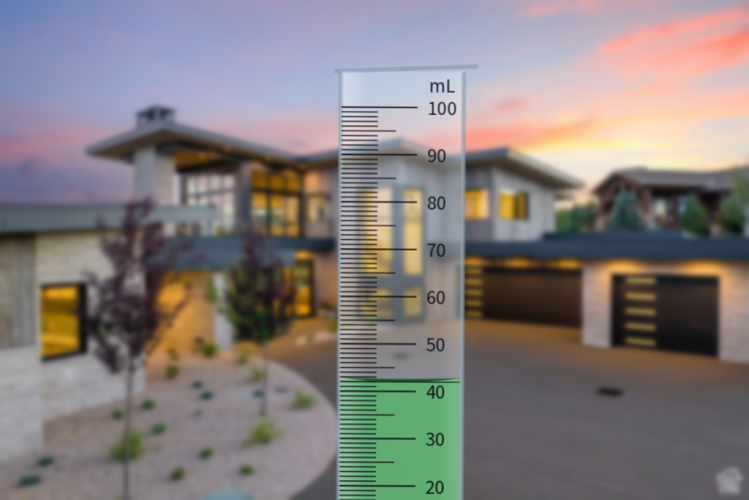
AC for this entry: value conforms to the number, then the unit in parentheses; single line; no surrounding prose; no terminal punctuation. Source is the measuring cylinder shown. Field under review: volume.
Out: 42 (mL)
